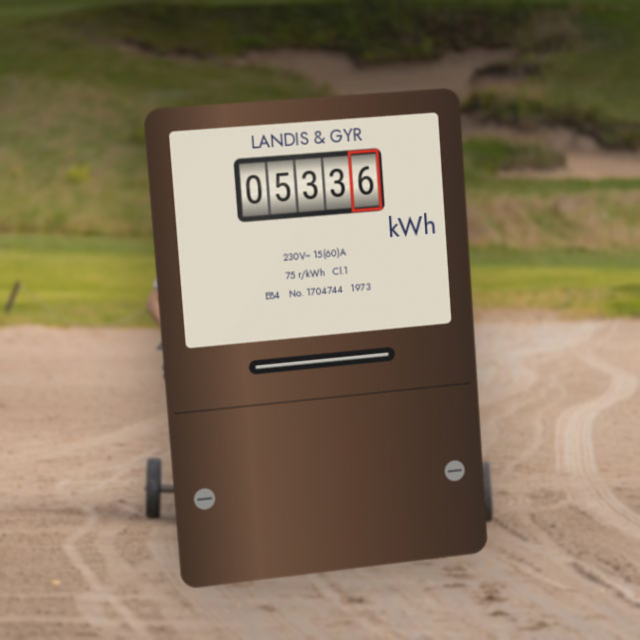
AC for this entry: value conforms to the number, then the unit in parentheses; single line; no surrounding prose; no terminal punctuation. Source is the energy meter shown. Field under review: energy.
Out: 533.6 (kWh)
